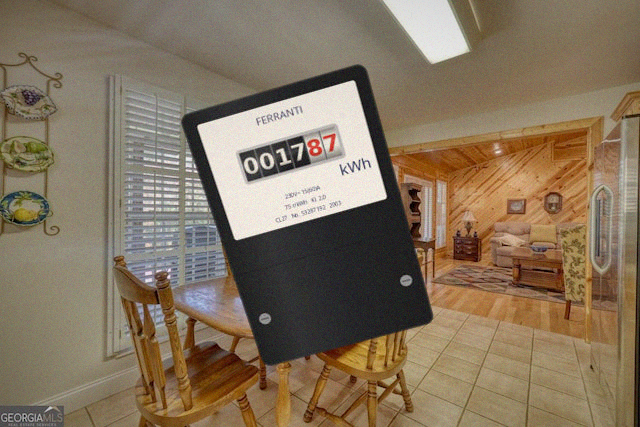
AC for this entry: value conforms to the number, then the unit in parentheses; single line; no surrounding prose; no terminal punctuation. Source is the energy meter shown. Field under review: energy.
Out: 17.87 (kWh)
